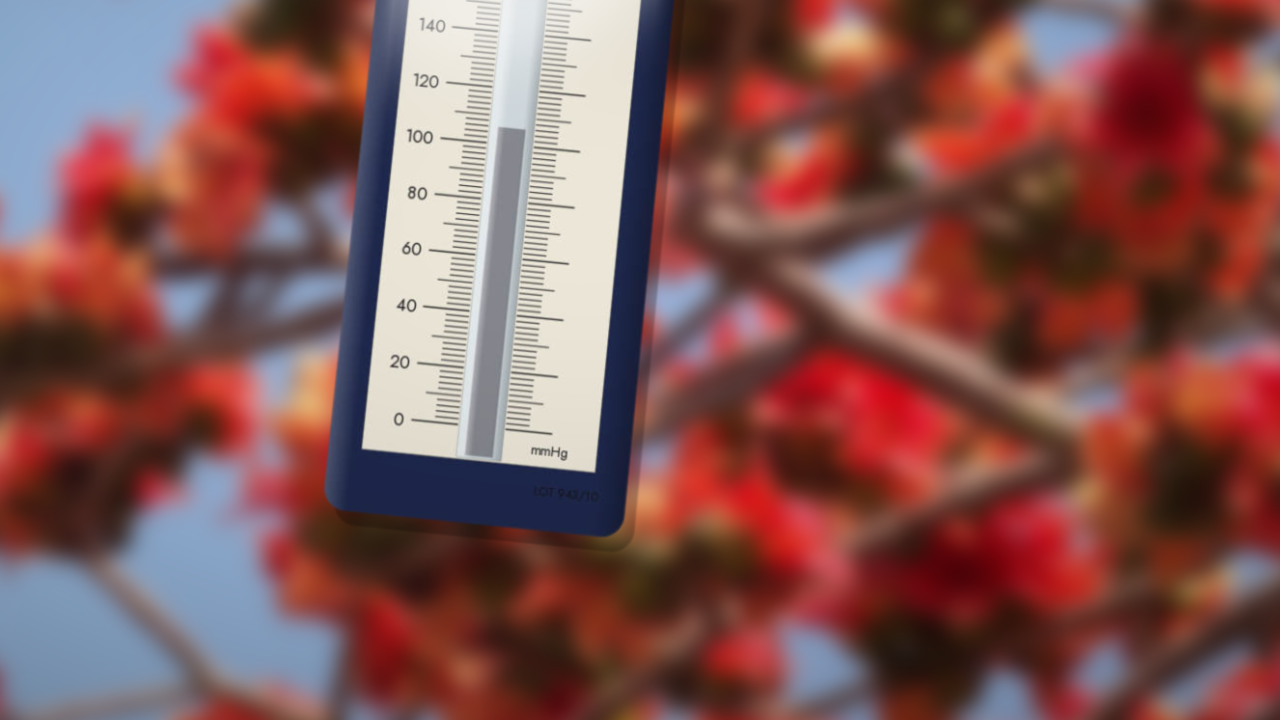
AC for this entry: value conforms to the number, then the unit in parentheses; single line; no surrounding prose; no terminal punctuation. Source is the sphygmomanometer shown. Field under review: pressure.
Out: 106 (mmHg)
